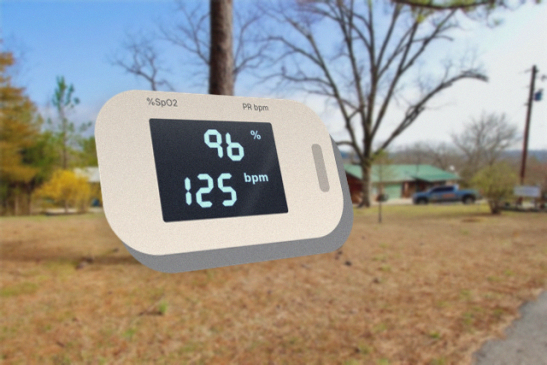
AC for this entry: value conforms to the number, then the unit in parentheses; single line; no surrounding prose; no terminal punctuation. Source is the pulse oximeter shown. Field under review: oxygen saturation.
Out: 96 (%)
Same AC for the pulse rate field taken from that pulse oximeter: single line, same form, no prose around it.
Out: 125 (bpm)
